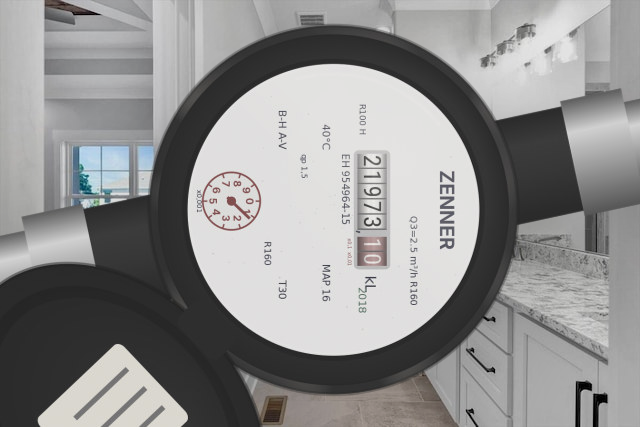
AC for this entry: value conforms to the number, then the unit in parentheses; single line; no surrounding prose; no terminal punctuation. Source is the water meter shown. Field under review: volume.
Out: 21973.101 (kL)
